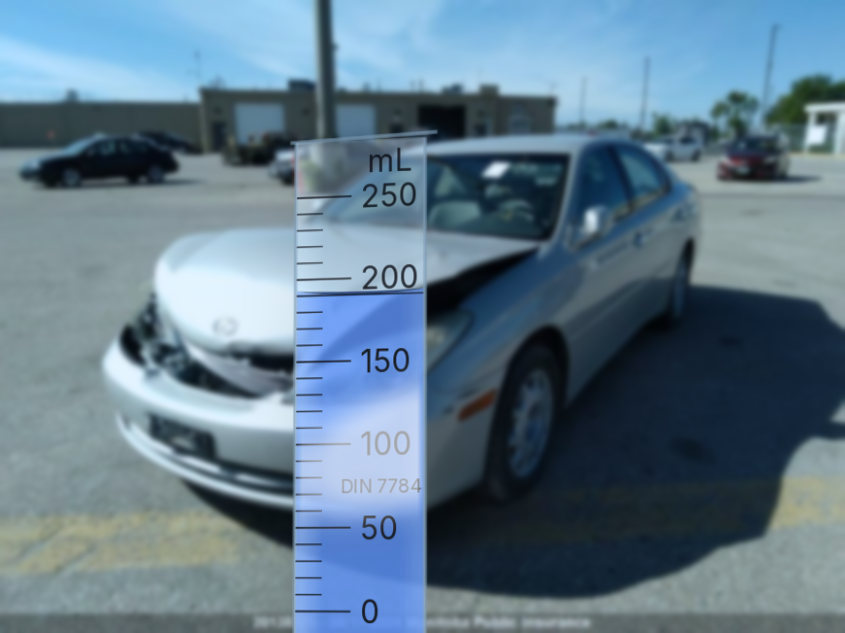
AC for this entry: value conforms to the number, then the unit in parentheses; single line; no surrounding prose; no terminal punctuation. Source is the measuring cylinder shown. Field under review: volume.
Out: 190 (mL)
